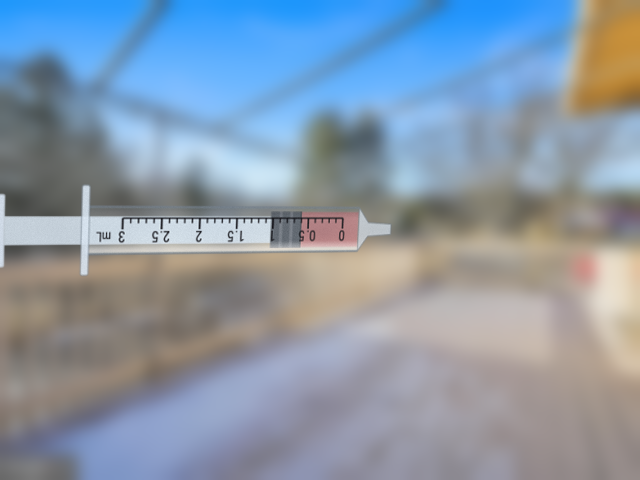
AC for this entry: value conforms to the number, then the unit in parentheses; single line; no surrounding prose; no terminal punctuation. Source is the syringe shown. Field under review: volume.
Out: 0.6 (mL)
